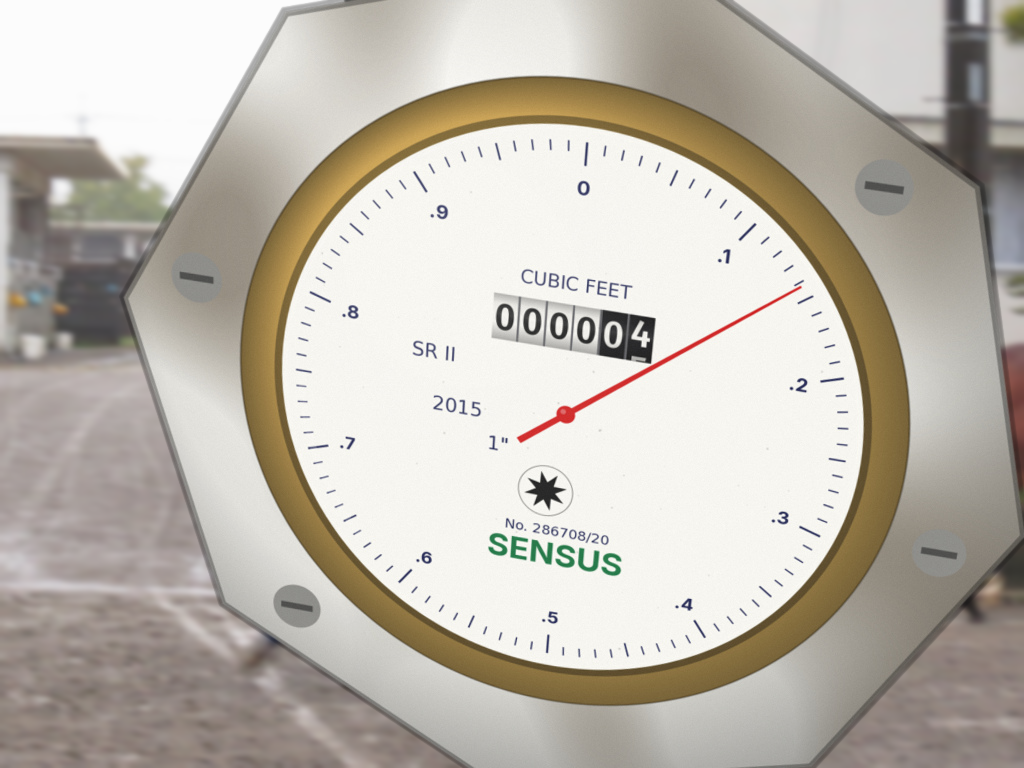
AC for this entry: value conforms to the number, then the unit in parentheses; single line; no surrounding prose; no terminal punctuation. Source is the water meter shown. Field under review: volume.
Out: 4.14 (ft³)
